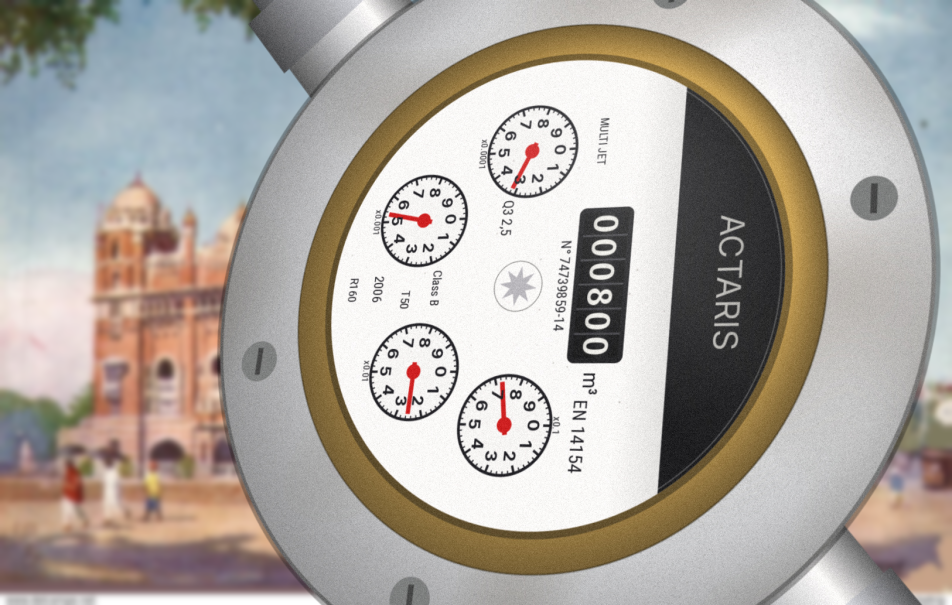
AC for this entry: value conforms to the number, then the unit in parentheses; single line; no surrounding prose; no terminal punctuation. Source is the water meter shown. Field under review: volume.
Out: 800.7253 (m³)
